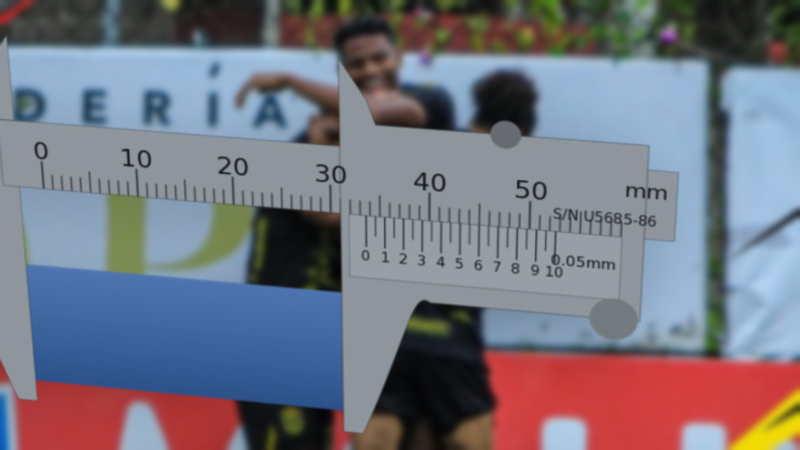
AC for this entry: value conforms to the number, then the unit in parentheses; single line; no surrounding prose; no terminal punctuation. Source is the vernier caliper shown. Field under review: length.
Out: 33.6 (mm)
